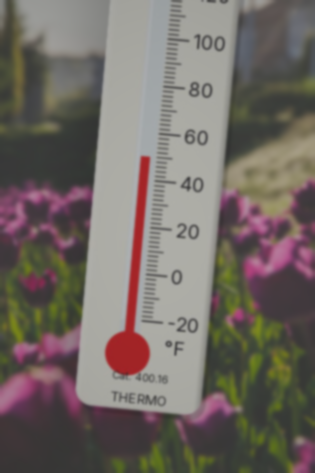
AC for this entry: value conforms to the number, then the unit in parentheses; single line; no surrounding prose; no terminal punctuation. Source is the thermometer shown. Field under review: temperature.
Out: 50 (°F)
